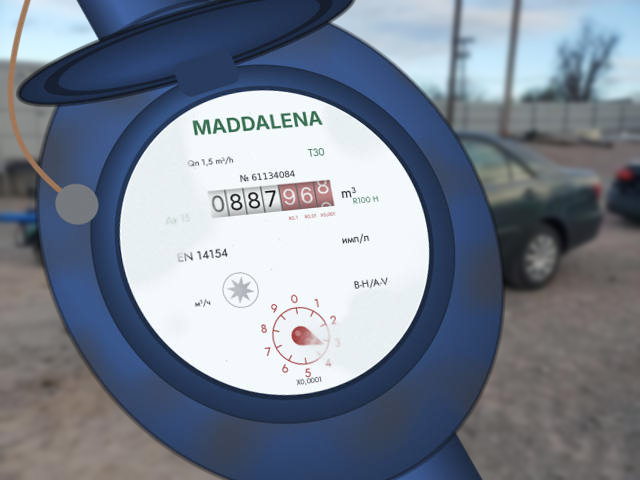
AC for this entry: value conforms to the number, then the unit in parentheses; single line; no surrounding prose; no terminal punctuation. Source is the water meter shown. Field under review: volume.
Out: 887.9683 (m³)
